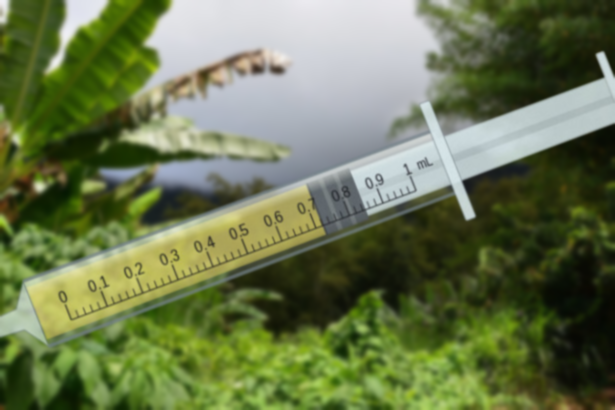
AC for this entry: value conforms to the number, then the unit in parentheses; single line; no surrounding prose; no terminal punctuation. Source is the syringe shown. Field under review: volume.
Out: 0.72 (mL)
